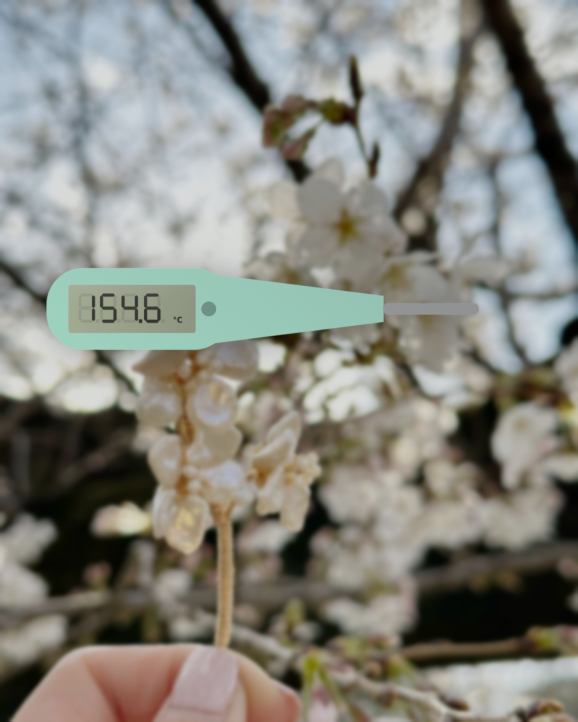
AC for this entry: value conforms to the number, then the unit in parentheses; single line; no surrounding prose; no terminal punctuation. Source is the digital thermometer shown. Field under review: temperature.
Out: 154.6 (°C)
